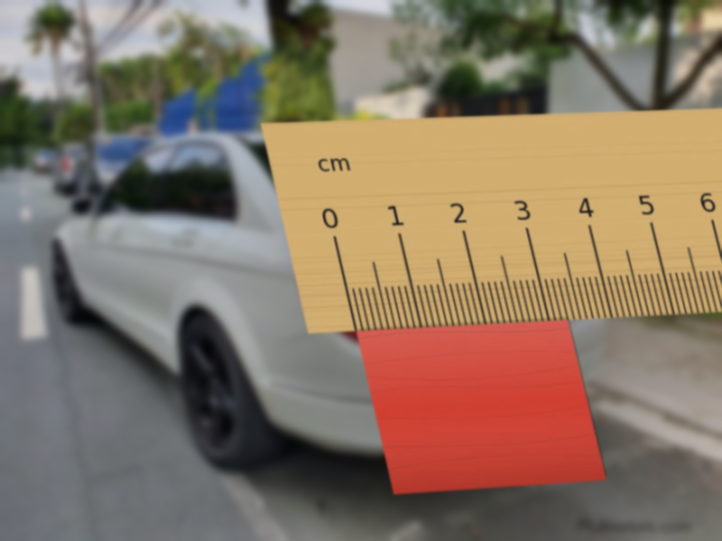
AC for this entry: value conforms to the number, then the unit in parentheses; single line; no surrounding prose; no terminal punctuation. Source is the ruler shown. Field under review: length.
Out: 3.3 (cm)
